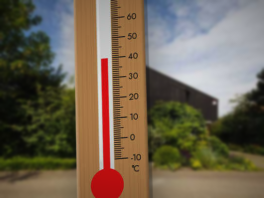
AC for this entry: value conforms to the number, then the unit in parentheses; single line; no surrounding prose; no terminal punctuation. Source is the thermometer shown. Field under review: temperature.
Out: 40 (°C)
